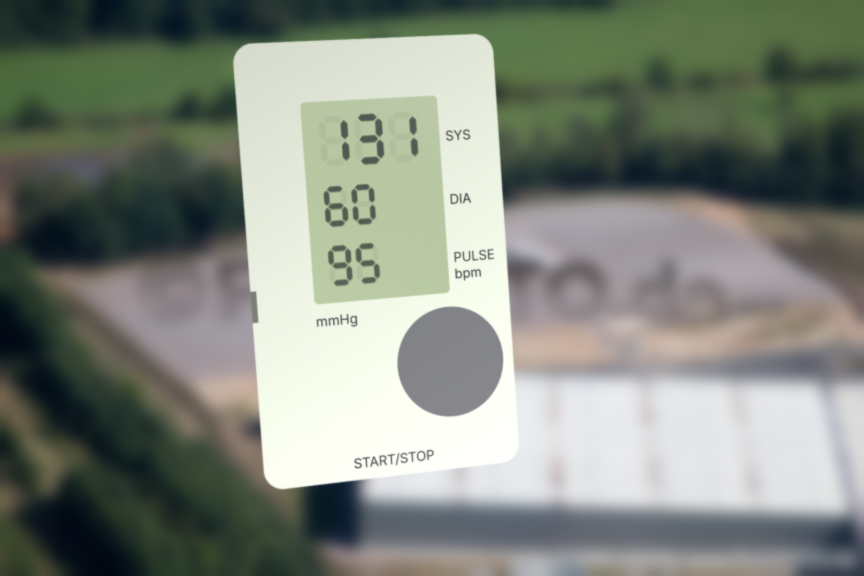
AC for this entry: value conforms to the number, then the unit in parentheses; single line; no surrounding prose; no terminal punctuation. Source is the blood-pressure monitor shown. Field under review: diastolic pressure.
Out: 60 (mmHg)
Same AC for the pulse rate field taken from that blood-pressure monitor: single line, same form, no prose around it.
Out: 95 (bpm)
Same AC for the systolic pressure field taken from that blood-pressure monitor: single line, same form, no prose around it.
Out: 131 (mmHg)
